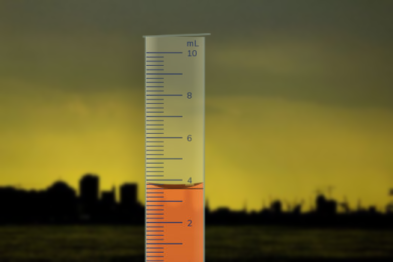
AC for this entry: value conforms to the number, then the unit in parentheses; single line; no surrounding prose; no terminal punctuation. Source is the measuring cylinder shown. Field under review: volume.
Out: 3.6 (mL)
